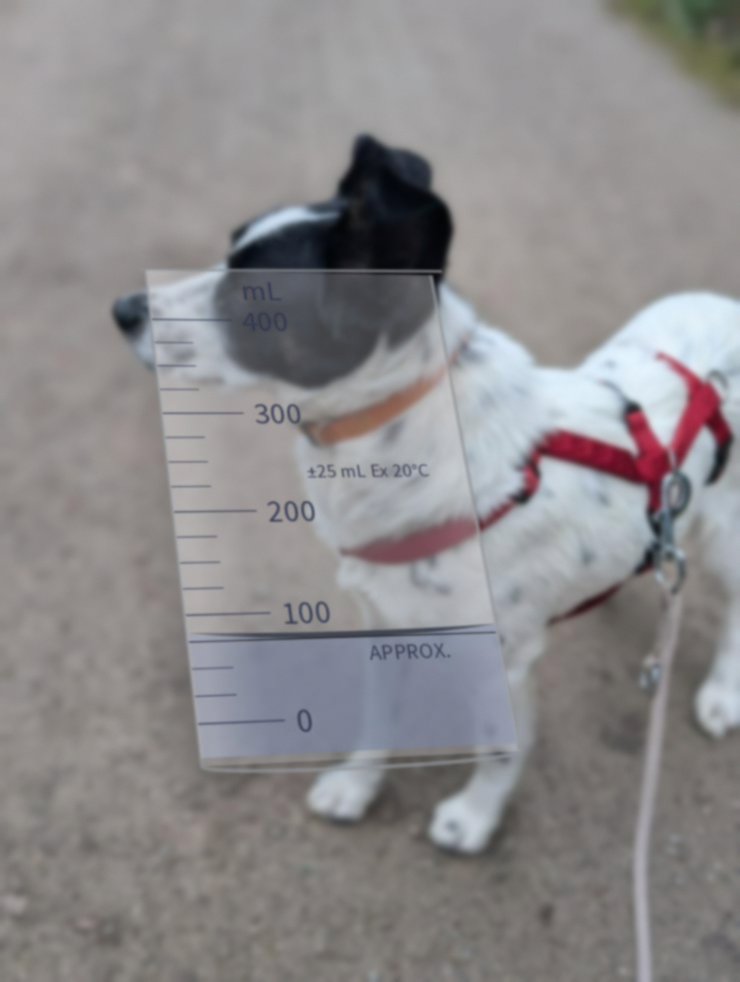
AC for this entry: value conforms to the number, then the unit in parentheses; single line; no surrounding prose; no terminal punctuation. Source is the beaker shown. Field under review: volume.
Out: 75 (mL)
